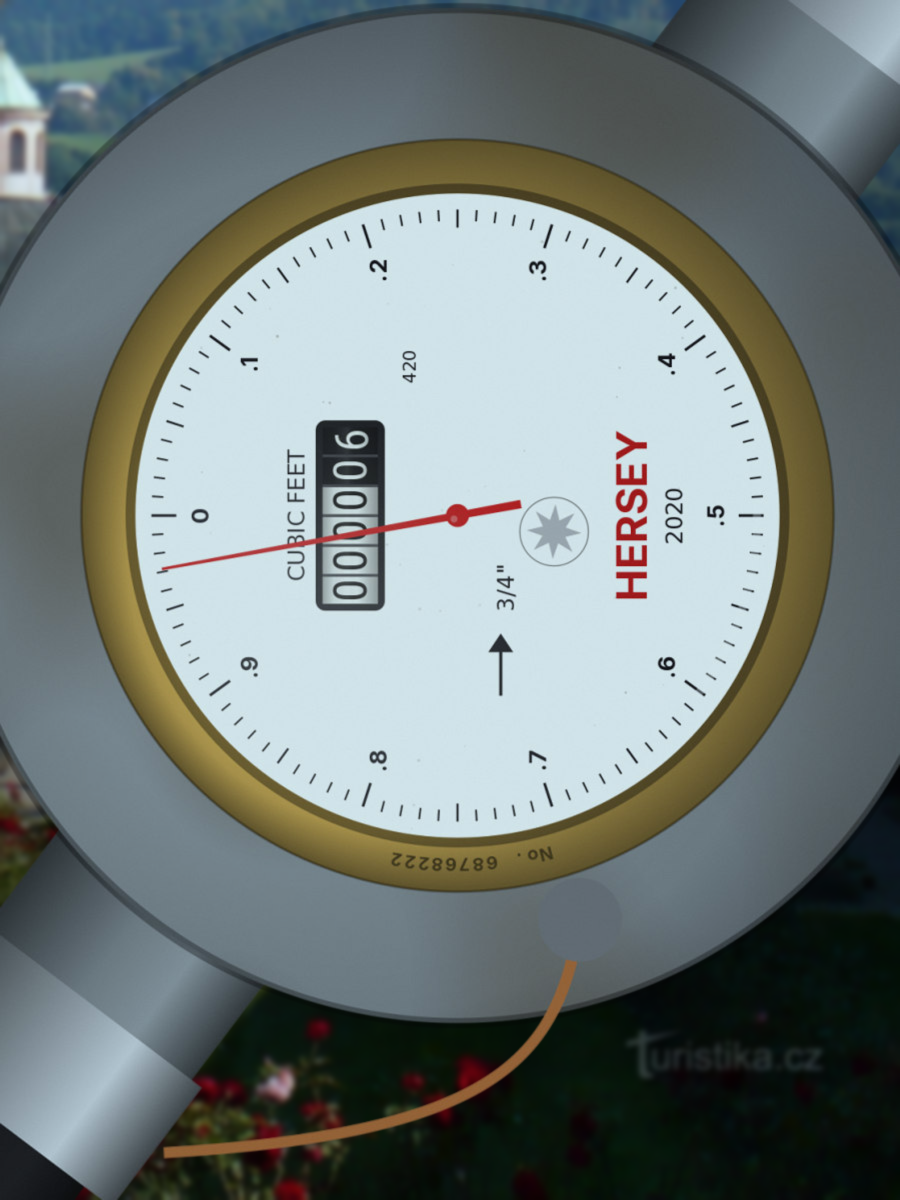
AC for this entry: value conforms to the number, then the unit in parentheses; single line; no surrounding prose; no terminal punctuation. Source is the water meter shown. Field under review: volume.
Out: 5.97 (ft³)
